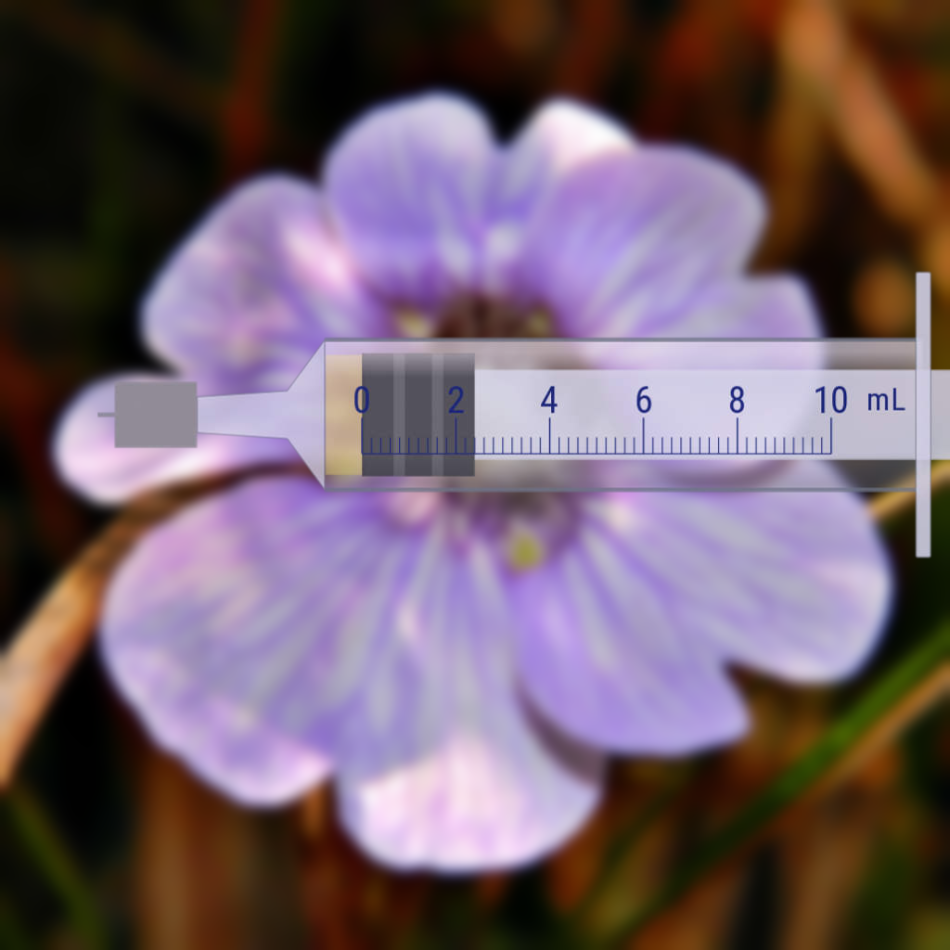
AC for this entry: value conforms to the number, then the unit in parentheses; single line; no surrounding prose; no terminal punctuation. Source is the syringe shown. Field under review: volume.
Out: 0 (mL)
